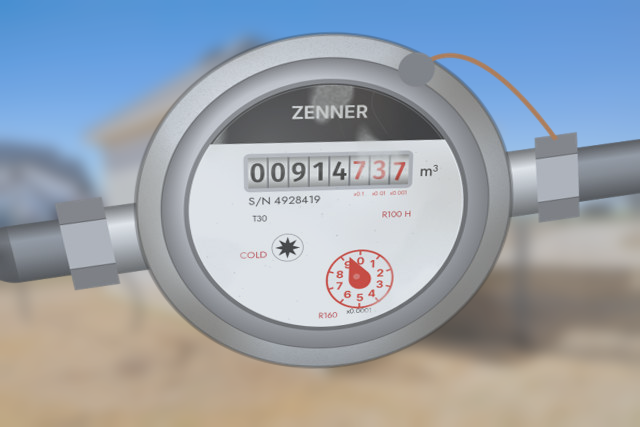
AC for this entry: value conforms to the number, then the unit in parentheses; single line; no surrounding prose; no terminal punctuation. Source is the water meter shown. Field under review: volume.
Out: 914.7369 (m³)
